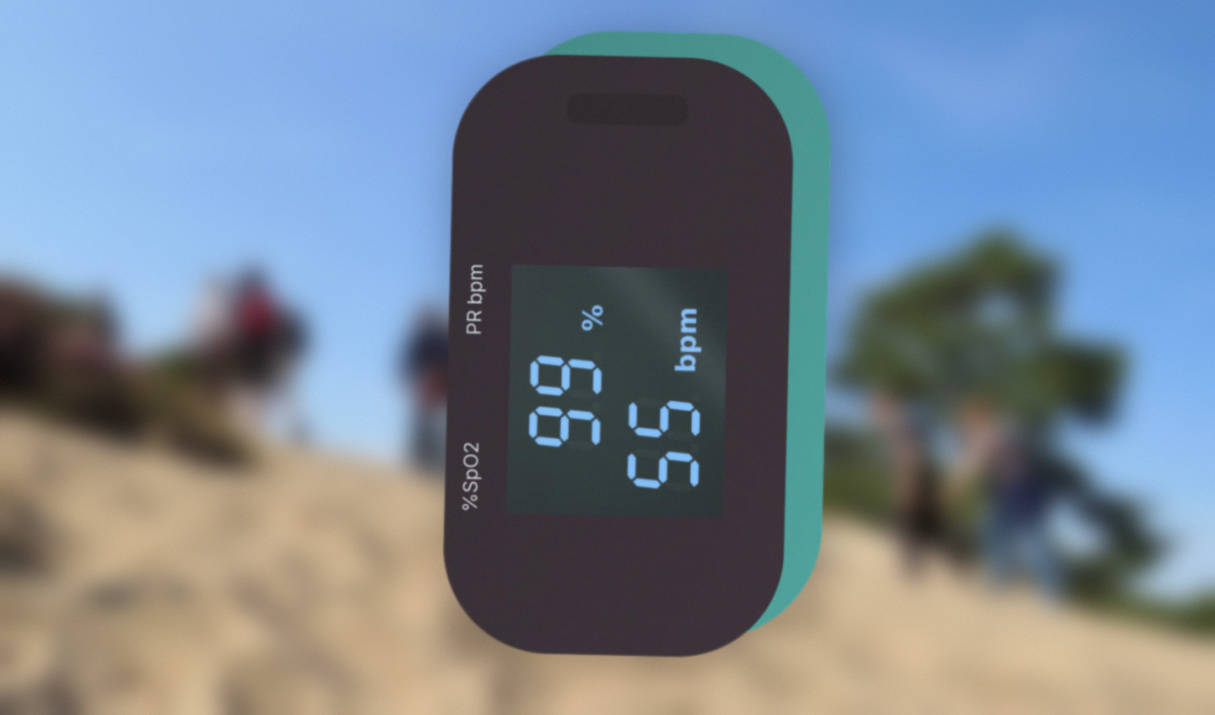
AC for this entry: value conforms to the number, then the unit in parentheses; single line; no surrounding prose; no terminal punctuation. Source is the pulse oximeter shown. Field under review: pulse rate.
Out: 55 (bpm)
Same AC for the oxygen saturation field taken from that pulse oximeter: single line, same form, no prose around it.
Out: 99 (%)
